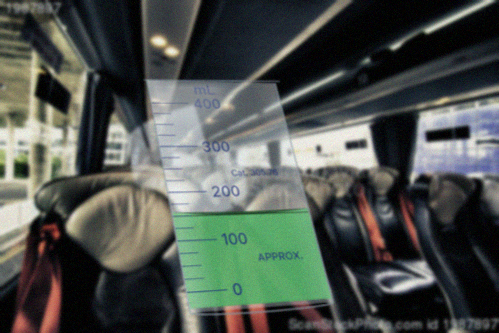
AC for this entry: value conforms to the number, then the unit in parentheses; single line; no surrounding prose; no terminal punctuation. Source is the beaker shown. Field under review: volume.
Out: 150 (mL)
